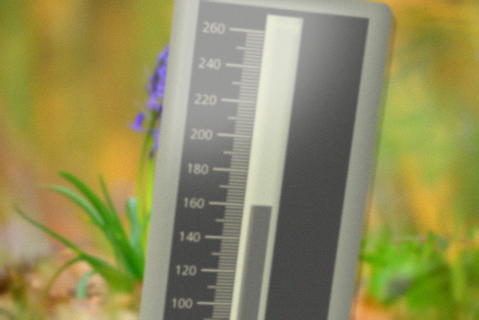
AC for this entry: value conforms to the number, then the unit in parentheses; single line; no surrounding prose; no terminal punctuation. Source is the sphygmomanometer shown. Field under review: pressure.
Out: 160 (mmHg)
